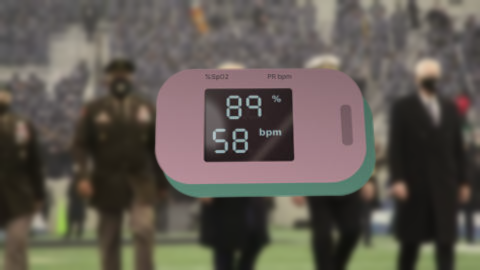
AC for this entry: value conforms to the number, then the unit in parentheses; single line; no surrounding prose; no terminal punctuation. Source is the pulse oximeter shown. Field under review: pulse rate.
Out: 58 (bpm)
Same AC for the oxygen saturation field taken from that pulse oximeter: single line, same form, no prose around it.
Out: 89 (%)
